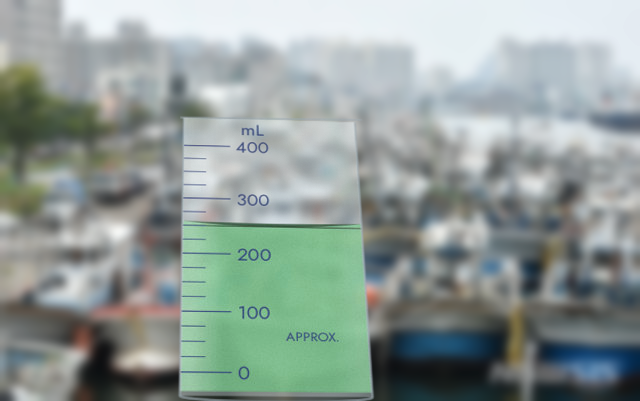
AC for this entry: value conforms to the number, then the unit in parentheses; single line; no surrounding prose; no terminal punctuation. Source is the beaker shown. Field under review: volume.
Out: 250 (mL)
